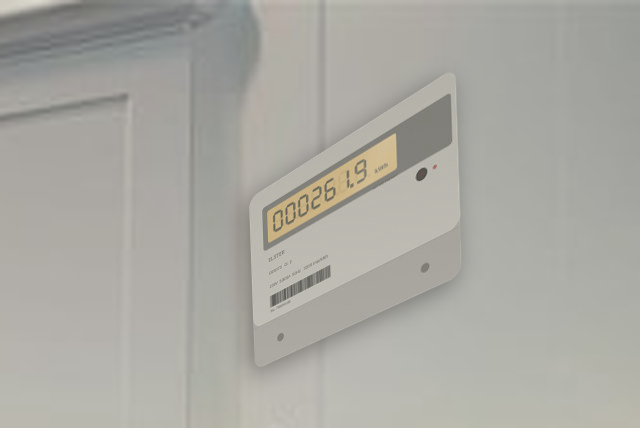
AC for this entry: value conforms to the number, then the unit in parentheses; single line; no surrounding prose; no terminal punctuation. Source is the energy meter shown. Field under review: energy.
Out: 261.9 (kWh)
